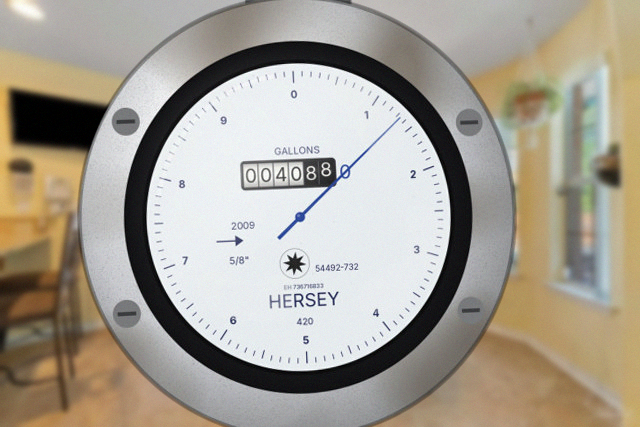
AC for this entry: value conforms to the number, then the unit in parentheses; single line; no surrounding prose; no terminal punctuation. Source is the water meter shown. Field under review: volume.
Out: 40881.3 (gal)
